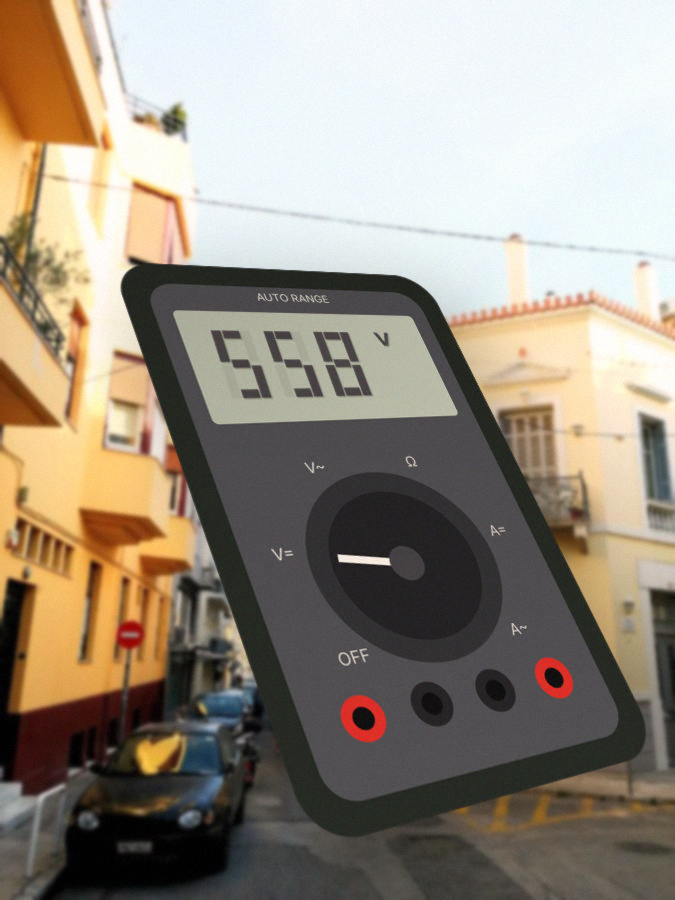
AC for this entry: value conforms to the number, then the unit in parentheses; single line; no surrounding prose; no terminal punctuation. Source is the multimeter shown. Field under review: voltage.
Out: 558 (V)
